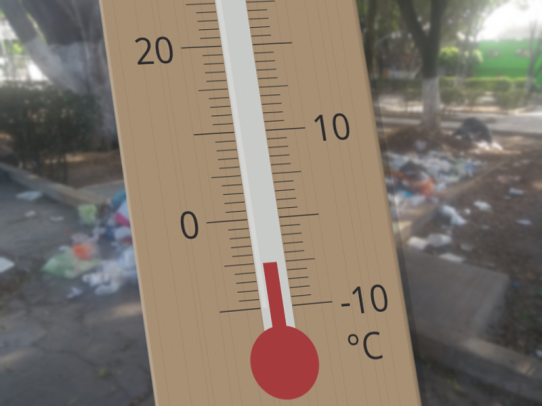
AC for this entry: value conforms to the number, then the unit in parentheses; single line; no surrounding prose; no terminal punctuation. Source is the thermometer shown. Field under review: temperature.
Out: -5 (°C)
